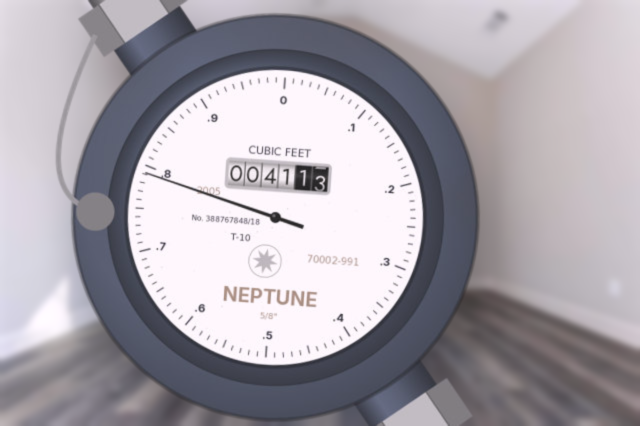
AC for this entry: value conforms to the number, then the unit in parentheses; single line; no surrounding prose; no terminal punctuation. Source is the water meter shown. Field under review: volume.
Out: 4112.79 (ft³)
